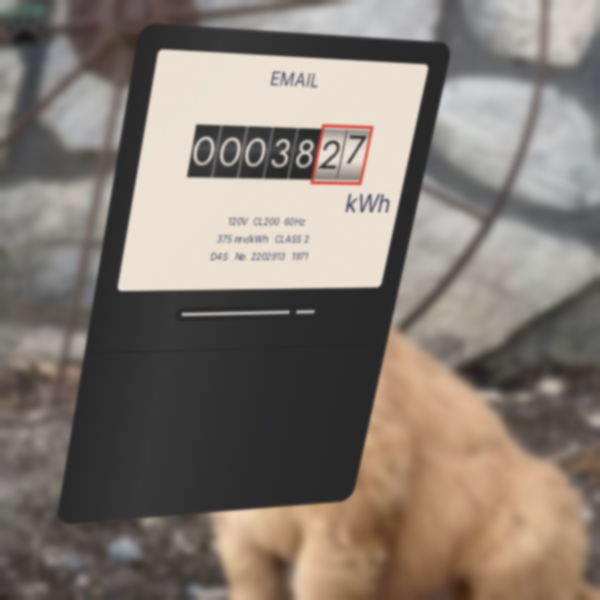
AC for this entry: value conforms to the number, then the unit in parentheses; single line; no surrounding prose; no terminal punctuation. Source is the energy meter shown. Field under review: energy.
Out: 38.27 (kWh)
